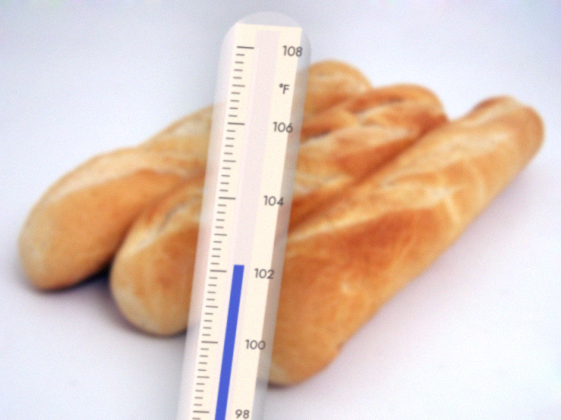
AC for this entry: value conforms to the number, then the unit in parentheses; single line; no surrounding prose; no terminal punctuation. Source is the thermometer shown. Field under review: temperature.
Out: 102.2 (°F)
